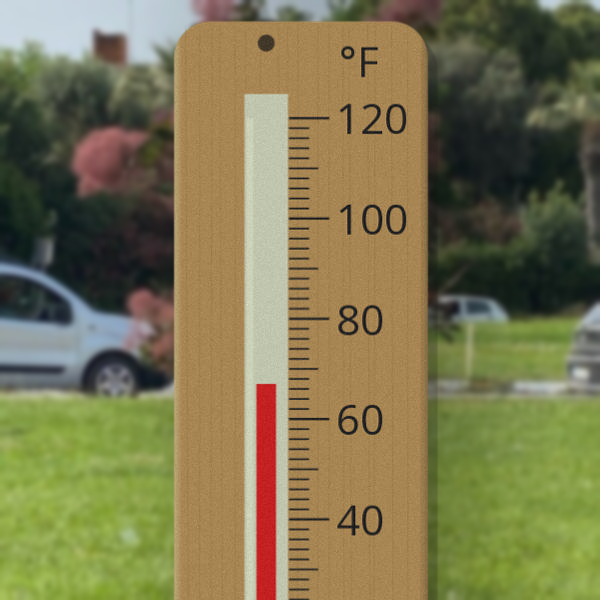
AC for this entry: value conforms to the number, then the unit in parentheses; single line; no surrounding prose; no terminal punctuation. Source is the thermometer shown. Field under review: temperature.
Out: 67 (°F)
